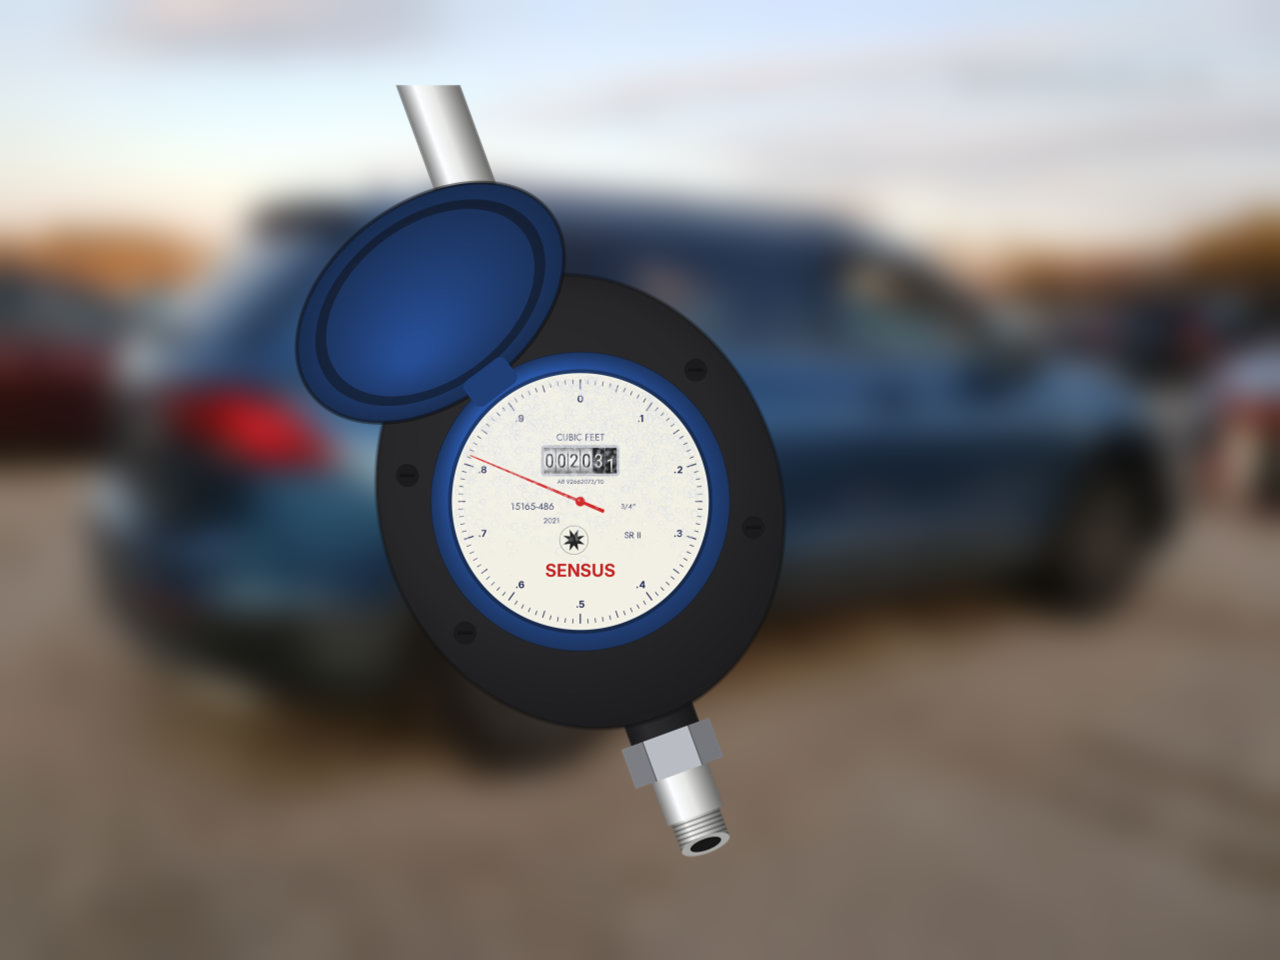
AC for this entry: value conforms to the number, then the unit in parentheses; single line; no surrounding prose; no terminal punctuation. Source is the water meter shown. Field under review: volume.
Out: 2030.81 (ft³)
